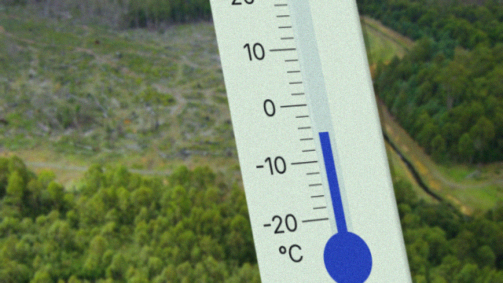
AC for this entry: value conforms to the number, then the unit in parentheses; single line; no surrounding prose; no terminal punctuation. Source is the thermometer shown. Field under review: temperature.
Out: -5 (°C)
